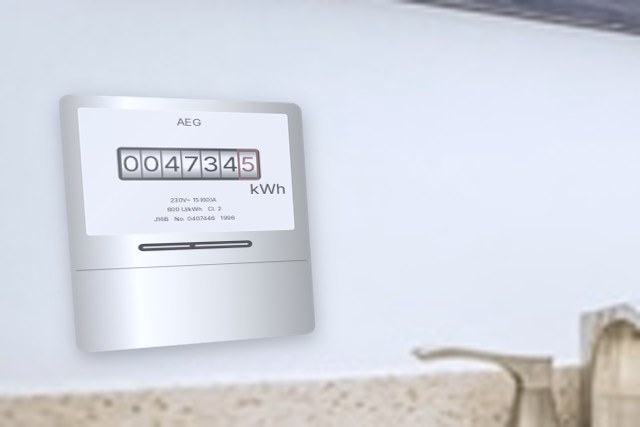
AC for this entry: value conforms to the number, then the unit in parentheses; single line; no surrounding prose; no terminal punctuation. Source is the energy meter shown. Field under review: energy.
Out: 4734.5 (kWh)
